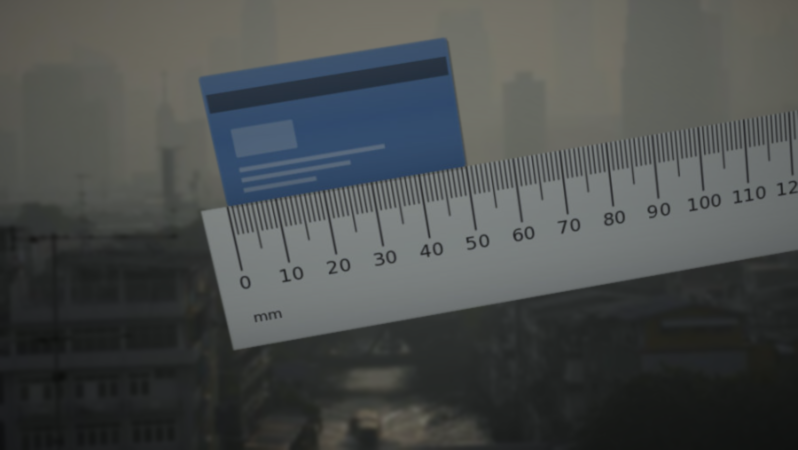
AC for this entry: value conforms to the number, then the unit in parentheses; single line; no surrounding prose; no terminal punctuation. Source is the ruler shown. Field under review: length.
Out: 50 (mm)
